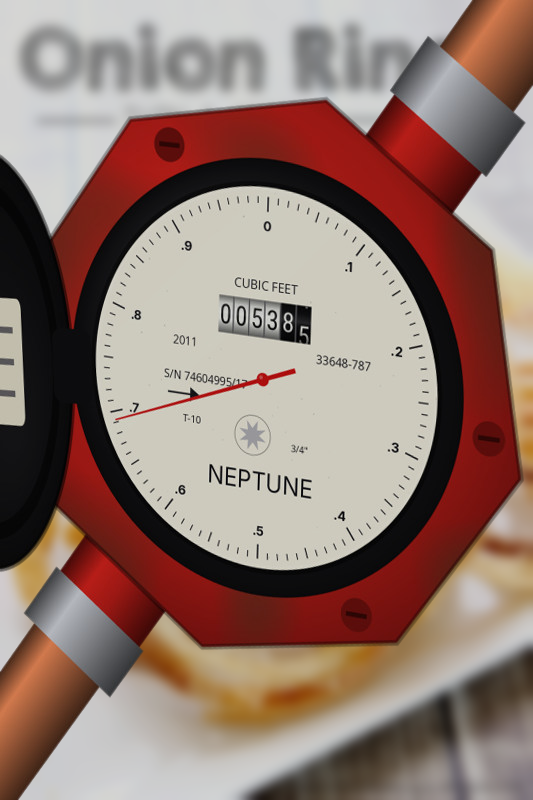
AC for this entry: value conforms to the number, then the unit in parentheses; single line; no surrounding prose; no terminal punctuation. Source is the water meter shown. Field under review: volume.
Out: 5384.69 (ft³)
